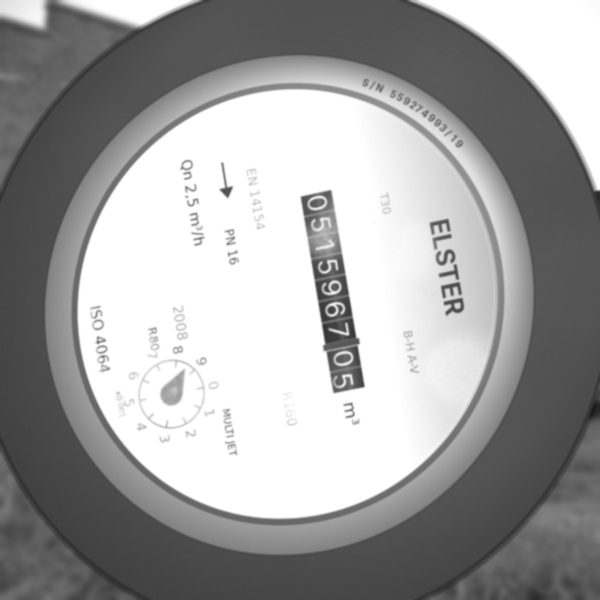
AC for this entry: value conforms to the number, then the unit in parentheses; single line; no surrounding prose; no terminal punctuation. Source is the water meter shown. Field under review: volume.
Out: 515967.048 (m³)
